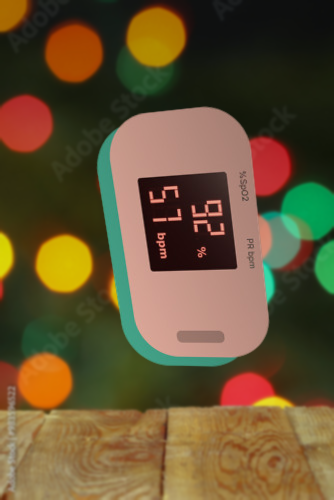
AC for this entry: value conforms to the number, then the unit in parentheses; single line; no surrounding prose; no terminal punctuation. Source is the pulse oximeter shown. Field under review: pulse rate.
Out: 57 (bpm)
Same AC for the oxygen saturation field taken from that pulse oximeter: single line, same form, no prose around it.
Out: 92 (%)
